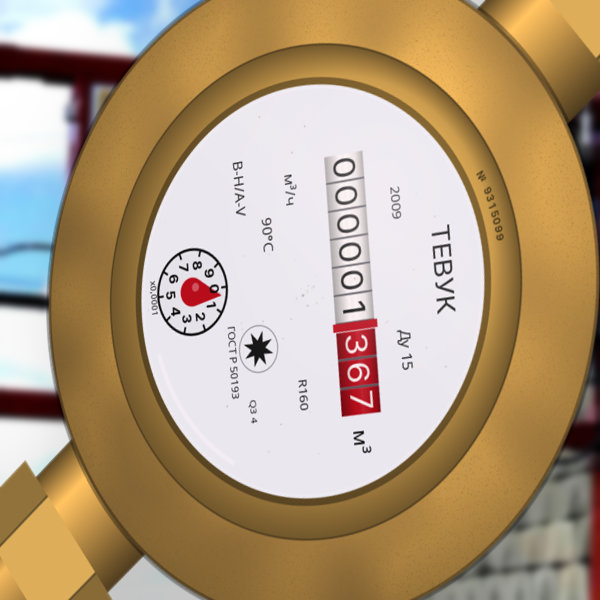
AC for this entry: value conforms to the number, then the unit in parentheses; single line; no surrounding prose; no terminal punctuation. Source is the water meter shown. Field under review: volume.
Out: 1.3670 (m³)
